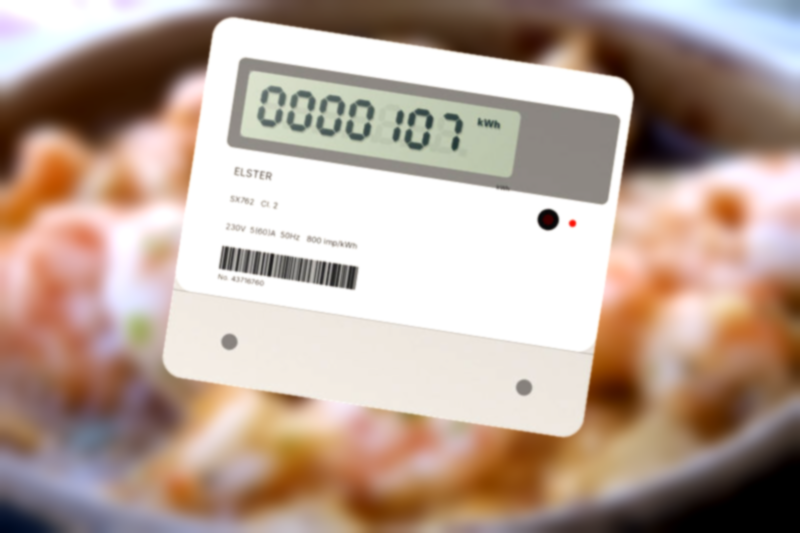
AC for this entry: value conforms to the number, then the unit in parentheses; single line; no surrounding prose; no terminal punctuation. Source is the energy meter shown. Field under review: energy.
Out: 107 (kWh)
